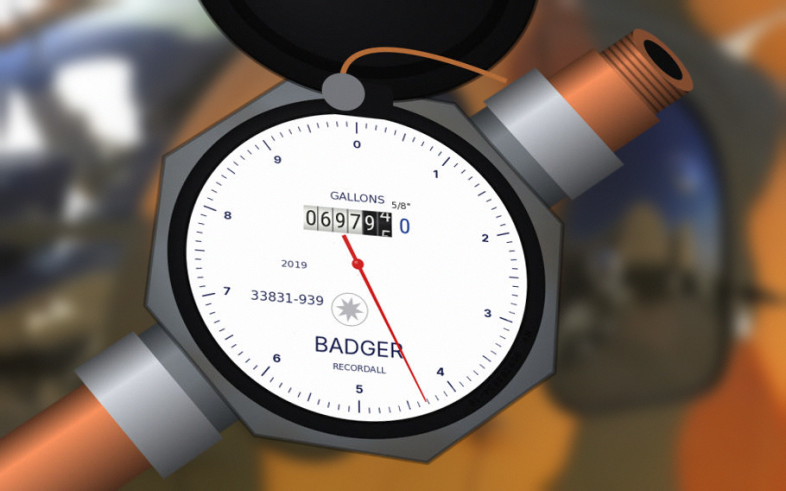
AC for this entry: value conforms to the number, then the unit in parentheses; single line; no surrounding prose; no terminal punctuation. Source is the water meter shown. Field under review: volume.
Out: 697944.3 (gal)
